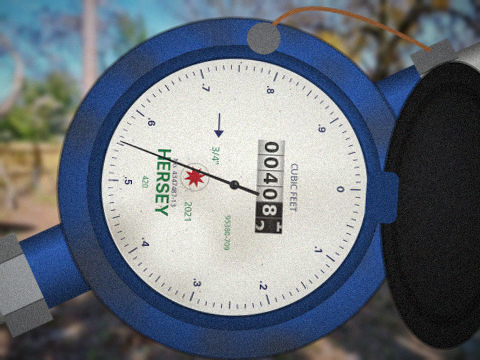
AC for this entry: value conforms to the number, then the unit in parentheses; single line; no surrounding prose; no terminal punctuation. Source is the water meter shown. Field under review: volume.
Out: 4081.55 (ft³)
